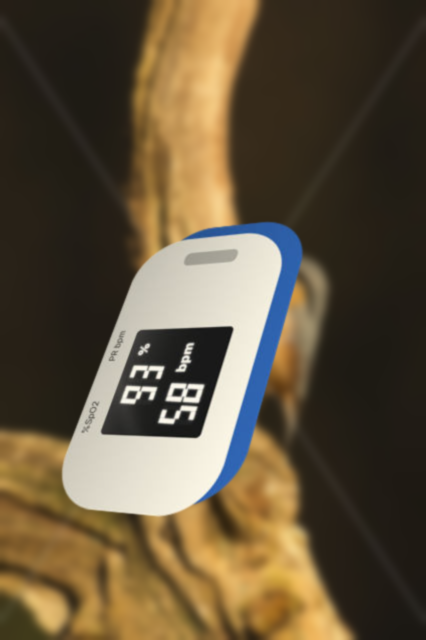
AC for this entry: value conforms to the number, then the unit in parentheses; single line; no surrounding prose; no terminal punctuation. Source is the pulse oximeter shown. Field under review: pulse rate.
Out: 58 (bpm)
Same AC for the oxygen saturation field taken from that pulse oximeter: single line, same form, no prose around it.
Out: 93 (%)
